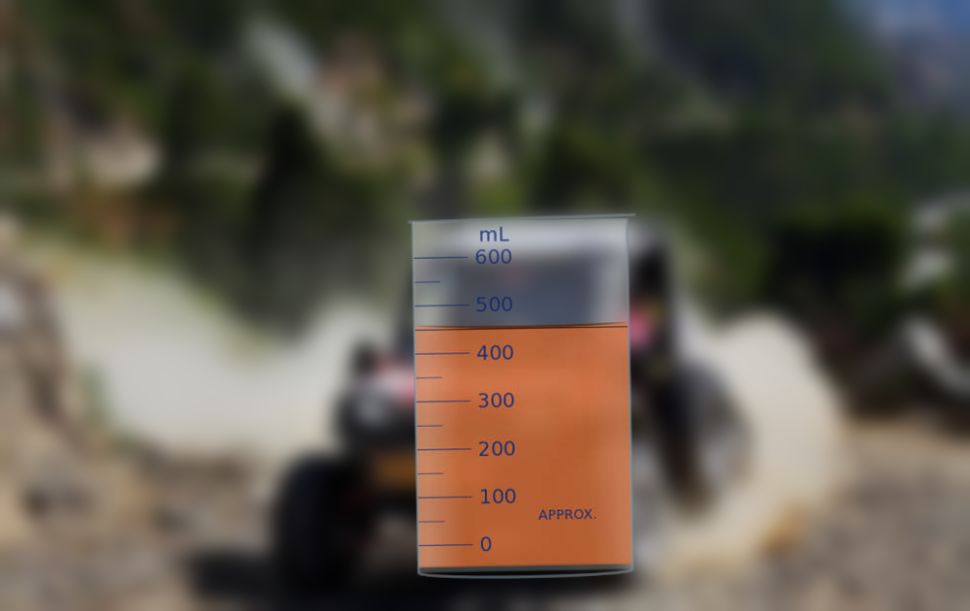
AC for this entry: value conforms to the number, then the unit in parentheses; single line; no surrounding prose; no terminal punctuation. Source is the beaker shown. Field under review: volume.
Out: 450 (mL)
